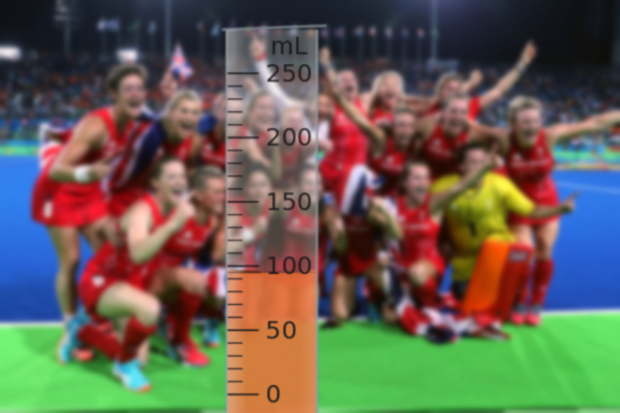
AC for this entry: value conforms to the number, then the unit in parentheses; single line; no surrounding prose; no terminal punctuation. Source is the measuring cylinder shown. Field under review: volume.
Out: 95 (mL)
